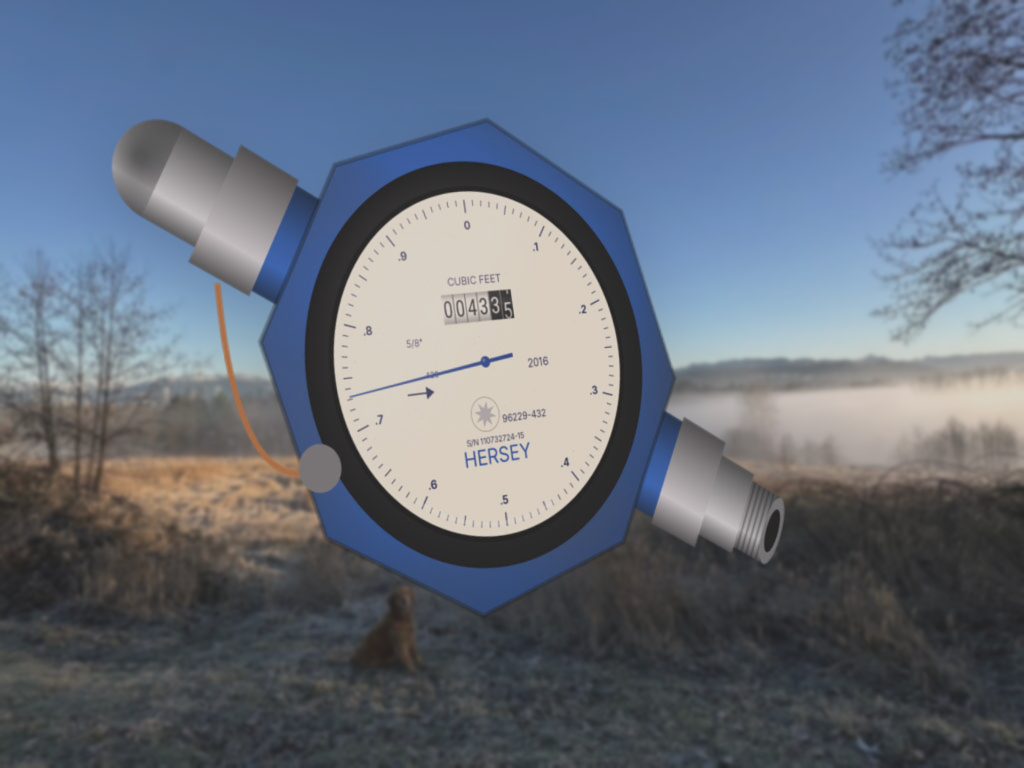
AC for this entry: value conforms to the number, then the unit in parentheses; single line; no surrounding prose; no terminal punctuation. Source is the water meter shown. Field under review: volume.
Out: 4334.73 (ft³)
